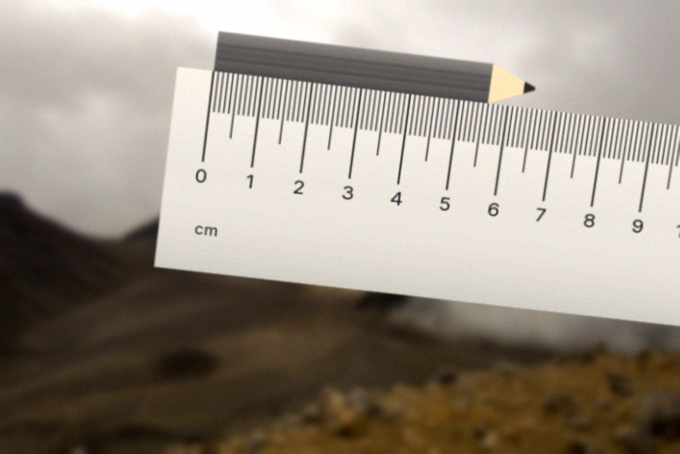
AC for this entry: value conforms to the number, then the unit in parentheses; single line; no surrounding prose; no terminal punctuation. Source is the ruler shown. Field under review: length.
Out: 6.5 (cm)
